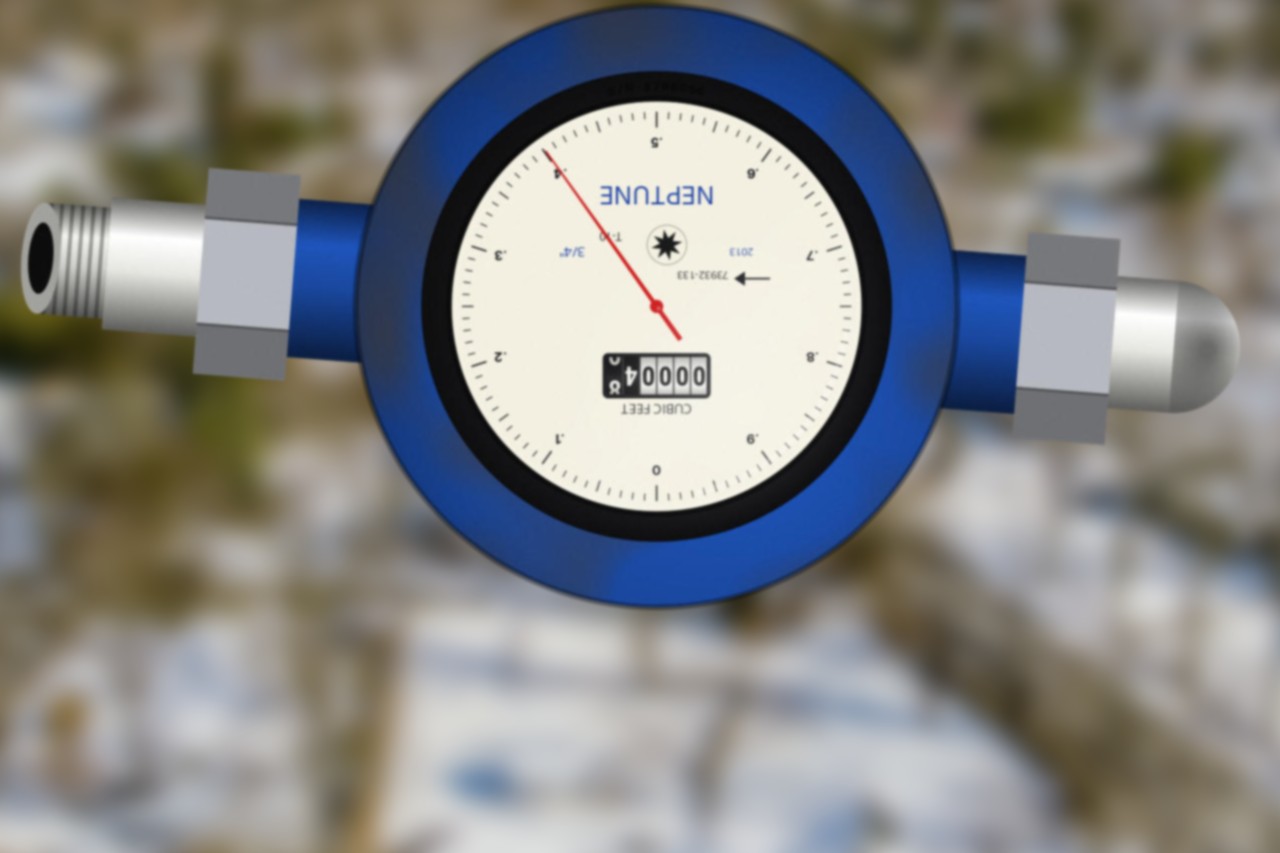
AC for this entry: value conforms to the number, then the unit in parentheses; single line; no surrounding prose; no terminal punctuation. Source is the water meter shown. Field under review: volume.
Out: 48.40 (ft³)
